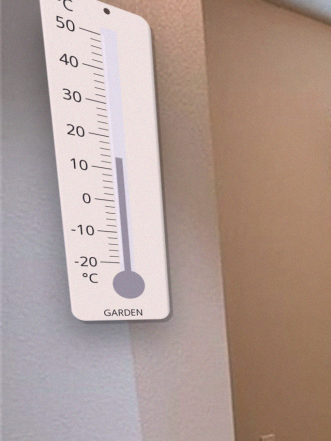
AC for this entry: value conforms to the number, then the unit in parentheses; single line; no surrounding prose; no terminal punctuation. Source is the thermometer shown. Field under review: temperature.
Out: 14 (°C)
